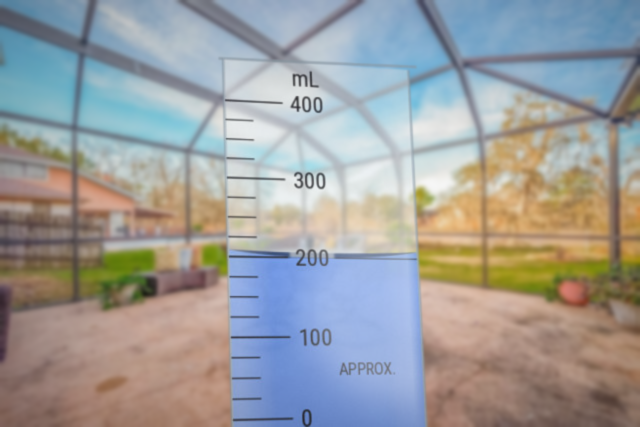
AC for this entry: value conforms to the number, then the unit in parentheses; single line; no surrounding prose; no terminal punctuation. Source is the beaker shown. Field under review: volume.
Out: 200 (mL)
